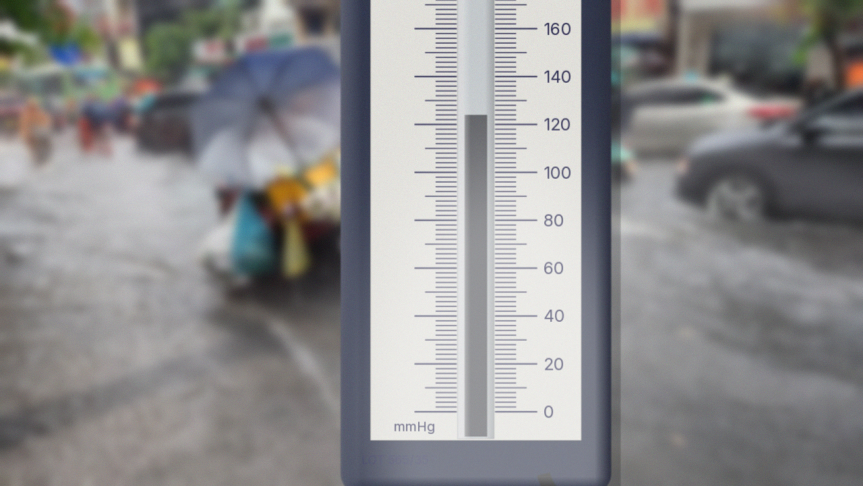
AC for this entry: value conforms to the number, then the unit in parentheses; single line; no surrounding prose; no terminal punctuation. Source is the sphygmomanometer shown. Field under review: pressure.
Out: 124 (mmHg)
